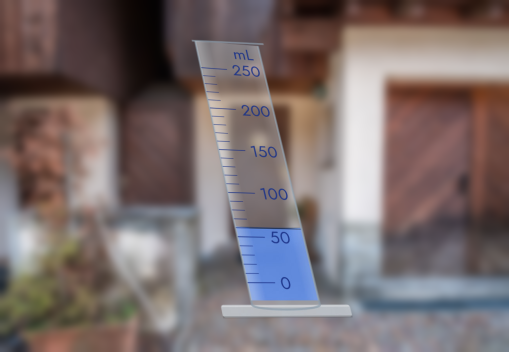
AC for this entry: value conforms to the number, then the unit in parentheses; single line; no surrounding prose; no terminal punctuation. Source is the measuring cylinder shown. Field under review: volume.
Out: 60 (mL)
